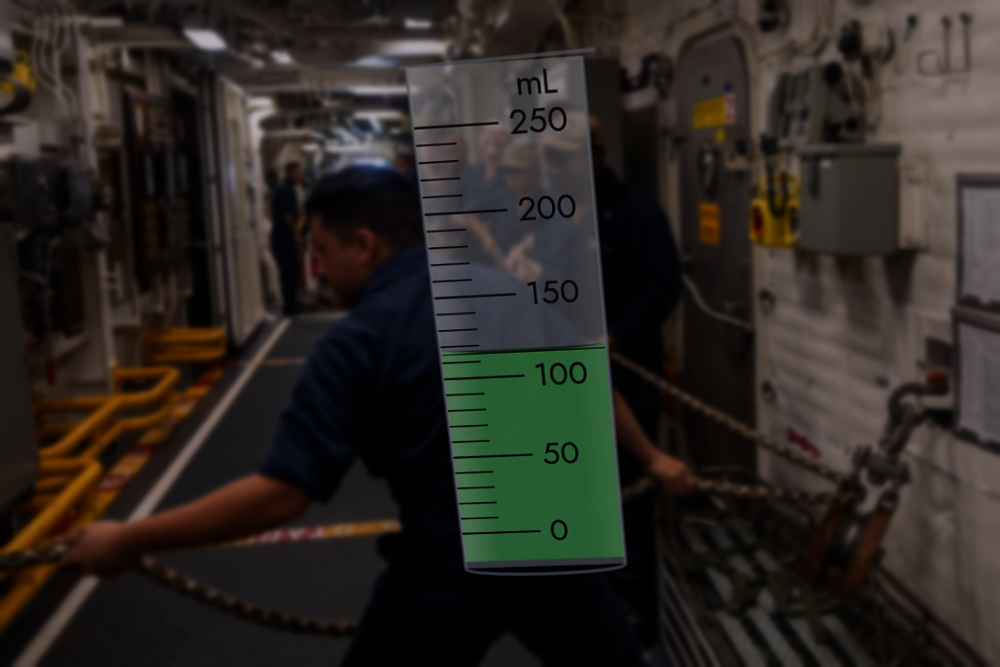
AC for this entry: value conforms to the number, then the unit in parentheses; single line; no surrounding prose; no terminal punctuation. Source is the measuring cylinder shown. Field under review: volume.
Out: 115 (mL)
